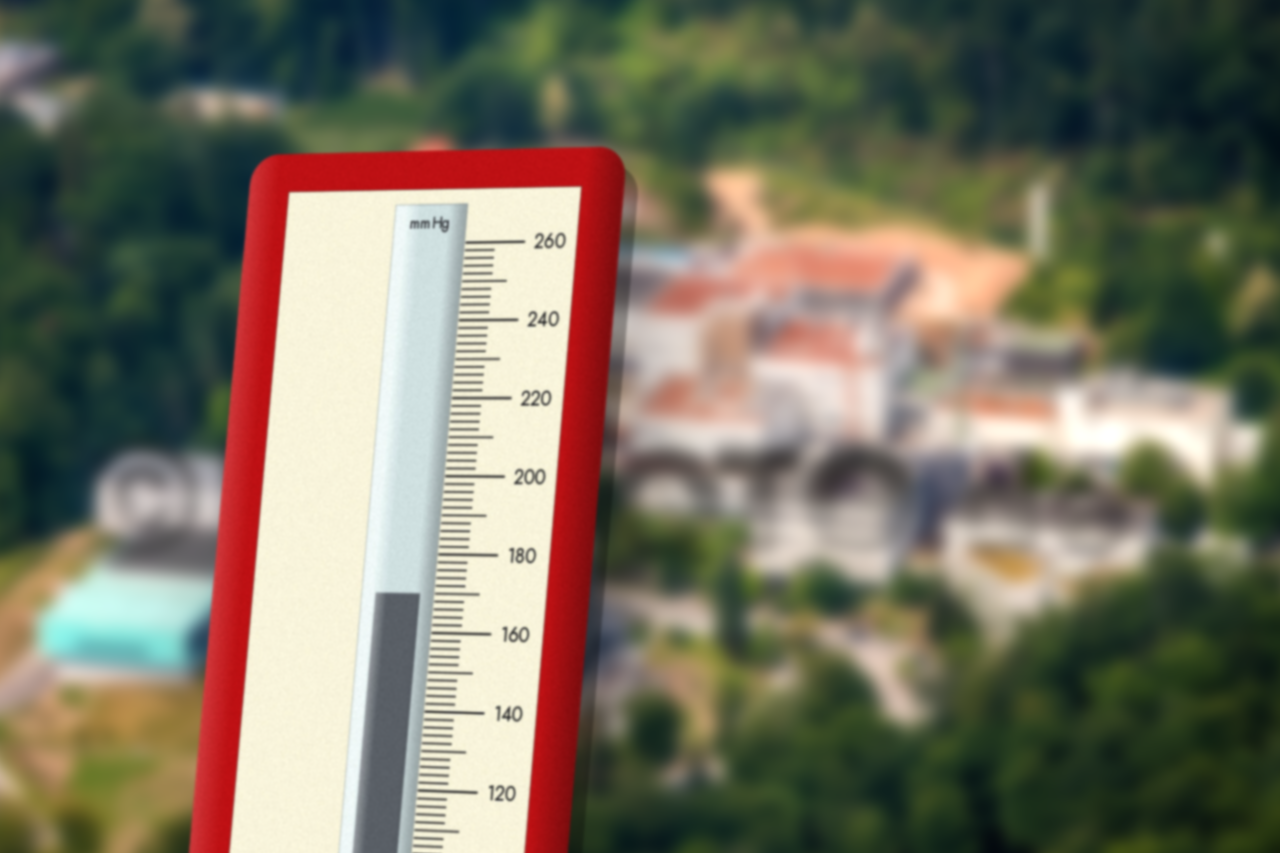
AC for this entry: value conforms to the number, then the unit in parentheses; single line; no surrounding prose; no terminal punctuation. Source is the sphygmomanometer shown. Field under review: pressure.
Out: 170 (mmHg)
